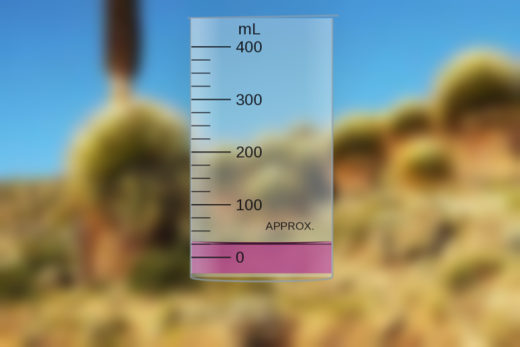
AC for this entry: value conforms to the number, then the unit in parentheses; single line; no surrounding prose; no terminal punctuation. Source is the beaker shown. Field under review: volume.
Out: 25 (mL)
